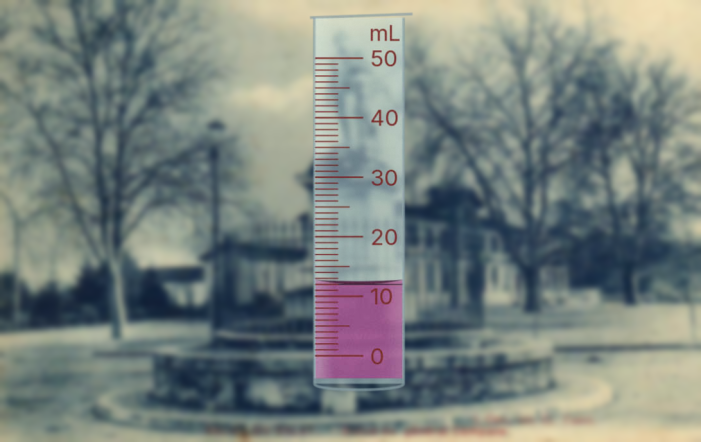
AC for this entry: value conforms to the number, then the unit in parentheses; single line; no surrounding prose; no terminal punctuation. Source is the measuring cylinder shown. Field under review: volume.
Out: 12 (mL)
